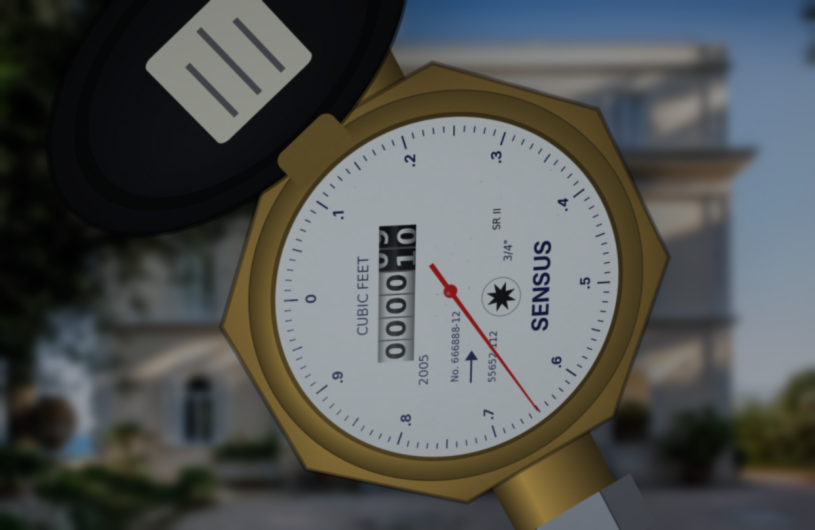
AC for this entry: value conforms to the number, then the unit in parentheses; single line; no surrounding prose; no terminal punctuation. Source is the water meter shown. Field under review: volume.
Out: 9.65 (ft³)
